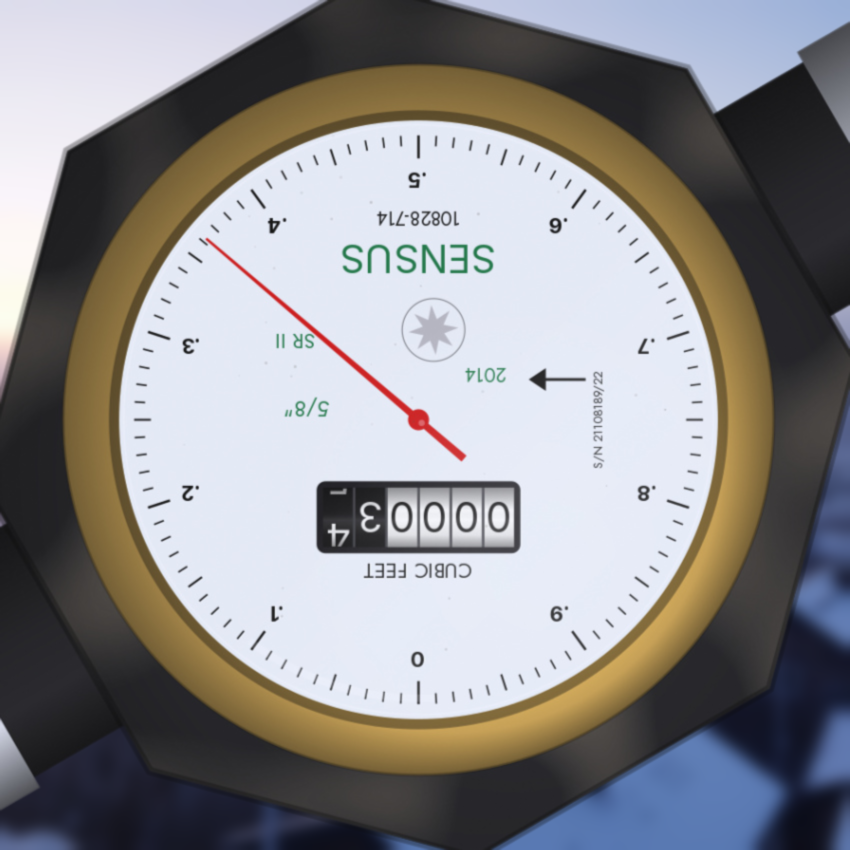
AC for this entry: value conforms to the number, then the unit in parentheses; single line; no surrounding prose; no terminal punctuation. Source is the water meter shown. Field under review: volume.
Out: 34.36 (ft³)
